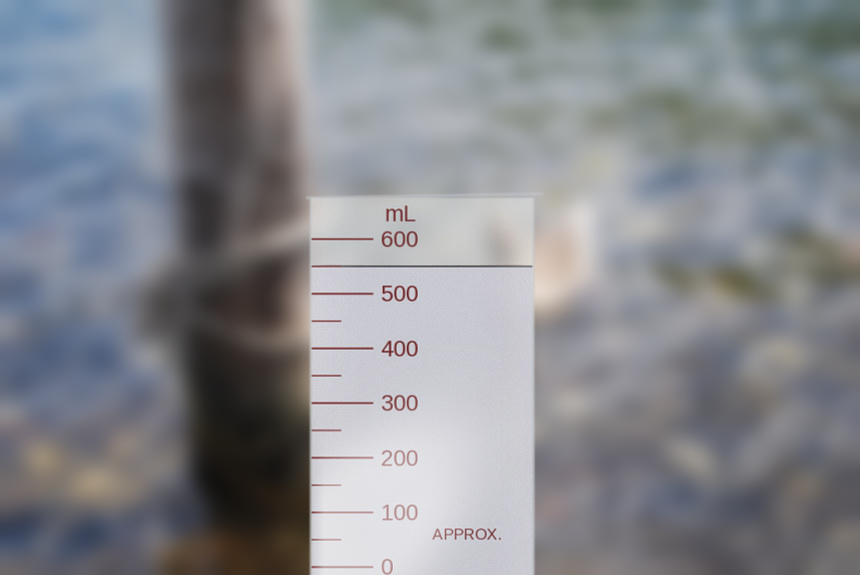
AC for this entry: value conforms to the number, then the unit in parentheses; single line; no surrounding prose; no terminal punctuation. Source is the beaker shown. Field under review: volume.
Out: 550 (mL)
